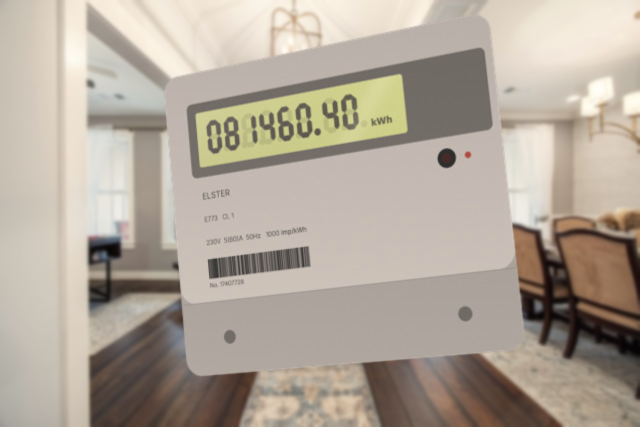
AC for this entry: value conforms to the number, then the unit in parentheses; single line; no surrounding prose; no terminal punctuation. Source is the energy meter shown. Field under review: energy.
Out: 81460.40 (kWh)
